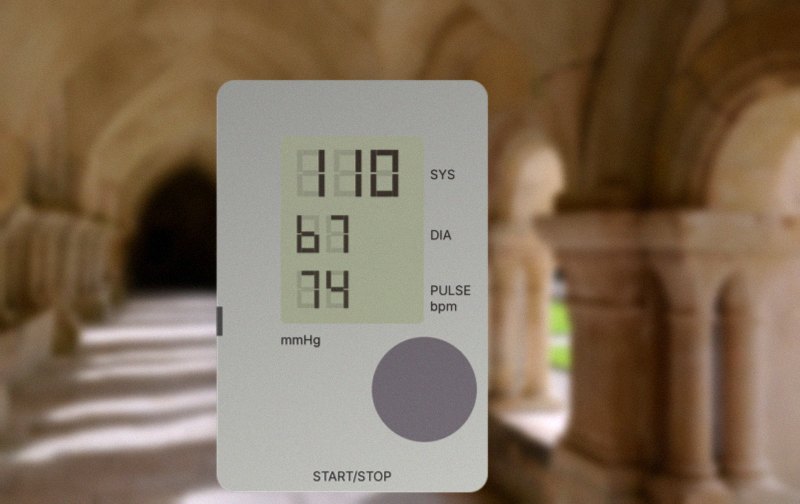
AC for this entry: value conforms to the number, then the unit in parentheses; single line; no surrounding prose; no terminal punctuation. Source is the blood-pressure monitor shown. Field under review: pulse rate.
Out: 74 (bpm)
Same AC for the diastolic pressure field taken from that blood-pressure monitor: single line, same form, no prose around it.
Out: 67 (mmHg)
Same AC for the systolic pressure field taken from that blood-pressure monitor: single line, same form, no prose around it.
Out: 110 (mmHg)
